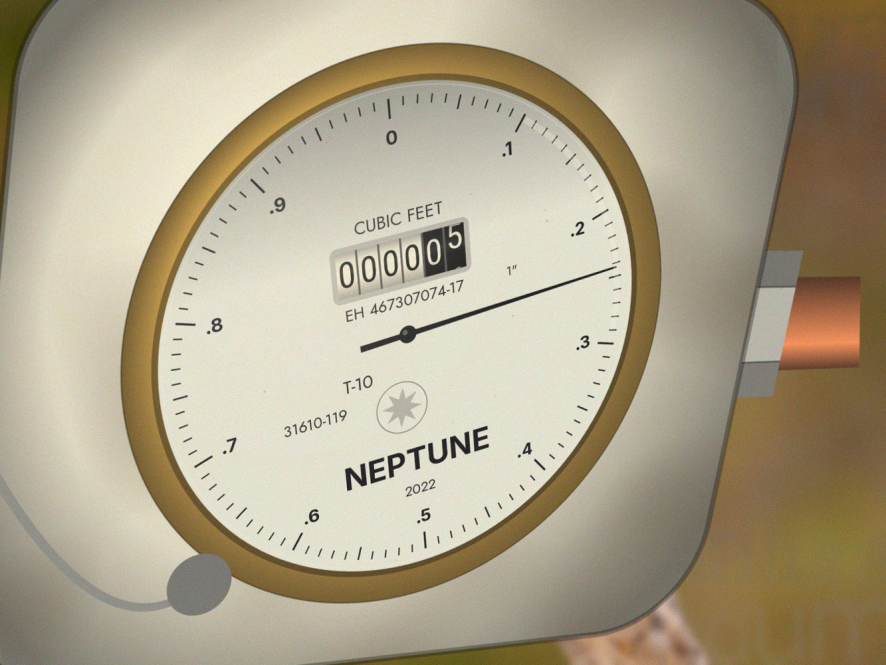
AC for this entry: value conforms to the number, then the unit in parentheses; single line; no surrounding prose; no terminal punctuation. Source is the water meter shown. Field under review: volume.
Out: 5.24 (ft³)
